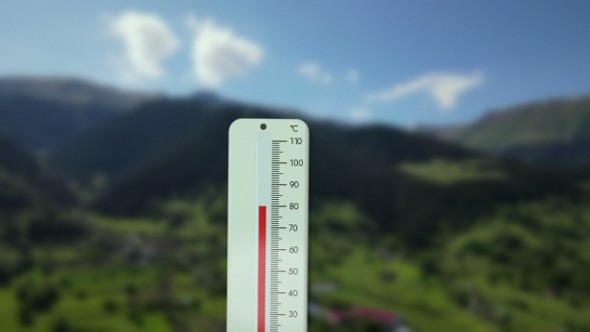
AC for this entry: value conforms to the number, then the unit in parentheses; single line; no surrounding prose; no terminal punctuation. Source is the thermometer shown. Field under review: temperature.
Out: 80 (°C)
